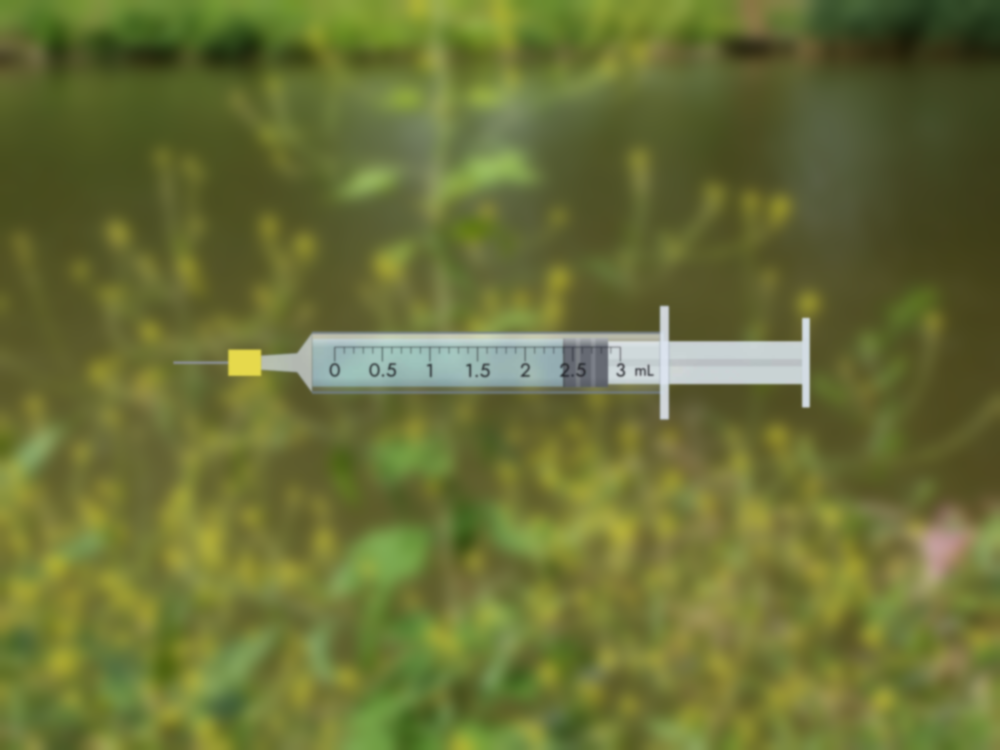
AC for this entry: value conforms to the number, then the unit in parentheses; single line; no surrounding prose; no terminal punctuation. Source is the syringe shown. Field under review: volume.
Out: 2.4 (mL)
